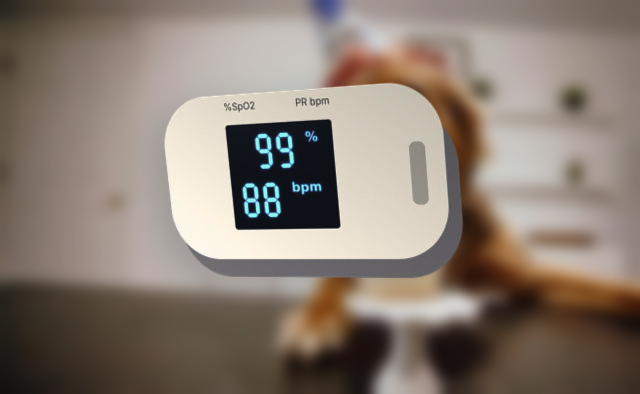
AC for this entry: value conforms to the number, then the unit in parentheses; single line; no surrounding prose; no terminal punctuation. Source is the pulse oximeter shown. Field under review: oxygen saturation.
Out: 99 (%)
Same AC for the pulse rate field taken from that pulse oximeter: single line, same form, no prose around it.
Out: 88 (bpm)
